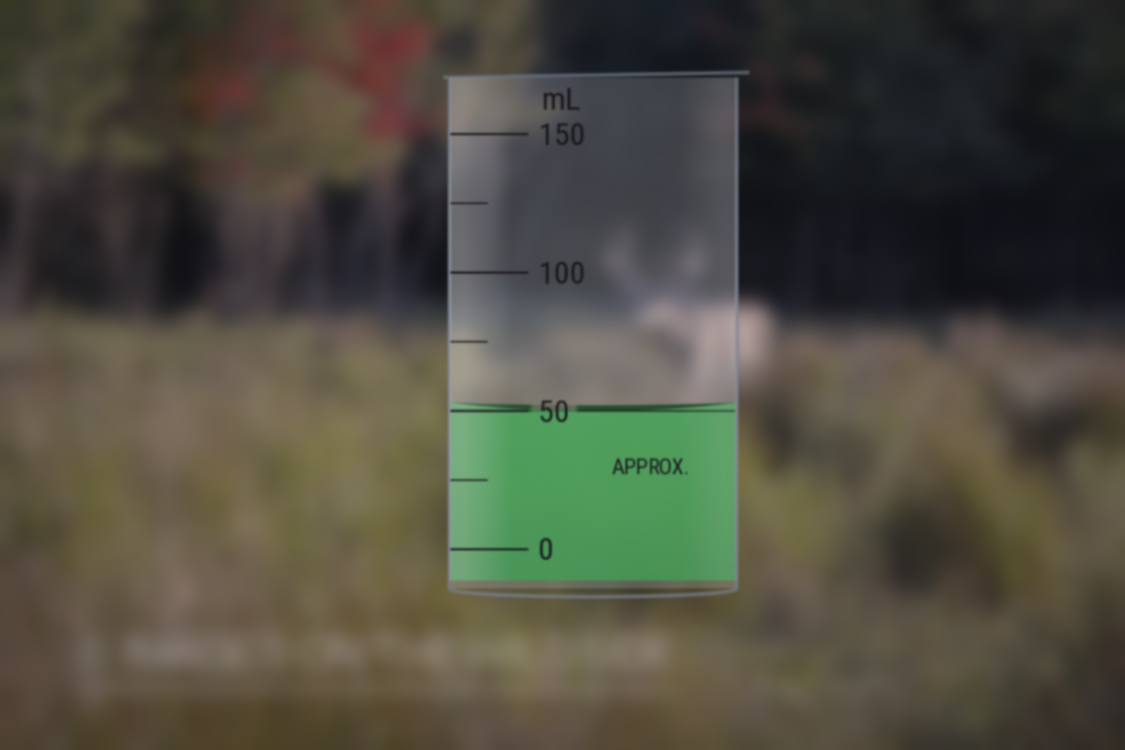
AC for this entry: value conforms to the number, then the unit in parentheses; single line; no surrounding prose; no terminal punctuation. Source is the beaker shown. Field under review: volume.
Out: 50 (mL)
